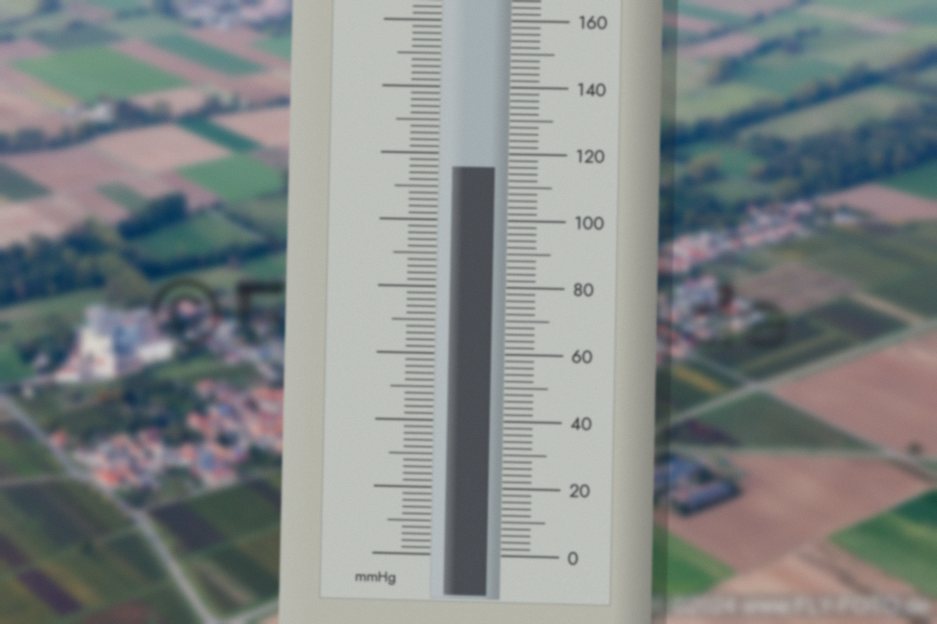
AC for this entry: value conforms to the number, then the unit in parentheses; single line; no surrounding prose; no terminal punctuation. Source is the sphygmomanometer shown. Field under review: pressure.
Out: 116 (mmHg)
